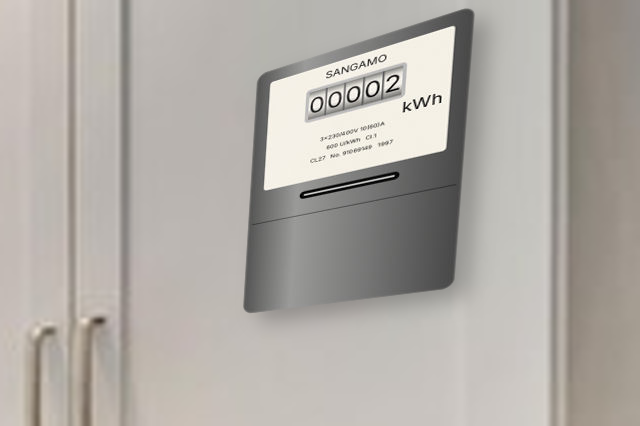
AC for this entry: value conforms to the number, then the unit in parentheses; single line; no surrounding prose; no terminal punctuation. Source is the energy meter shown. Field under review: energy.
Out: 2 (kWh)
